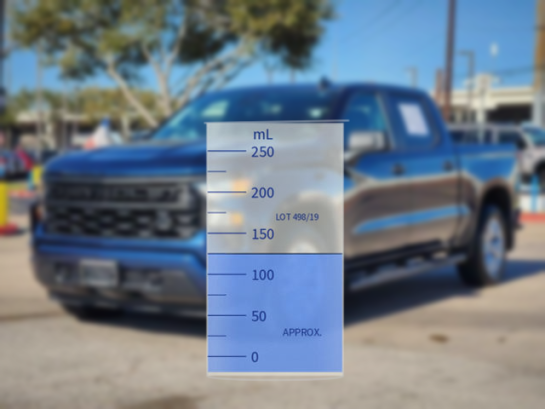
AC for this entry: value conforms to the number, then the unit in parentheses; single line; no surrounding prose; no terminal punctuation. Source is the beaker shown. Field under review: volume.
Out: 125 (mL)
